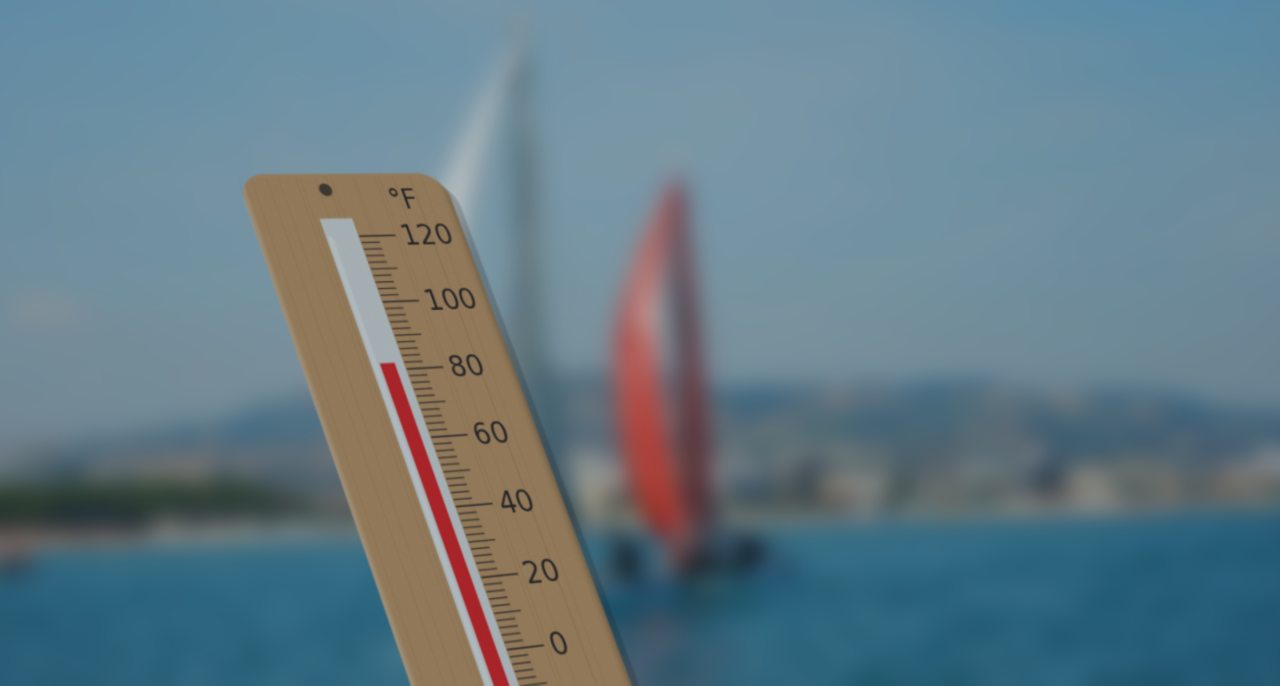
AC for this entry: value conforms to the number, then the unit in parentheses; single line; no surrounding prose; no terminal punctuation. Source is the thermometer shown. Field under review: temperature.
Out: 82 (°F)
